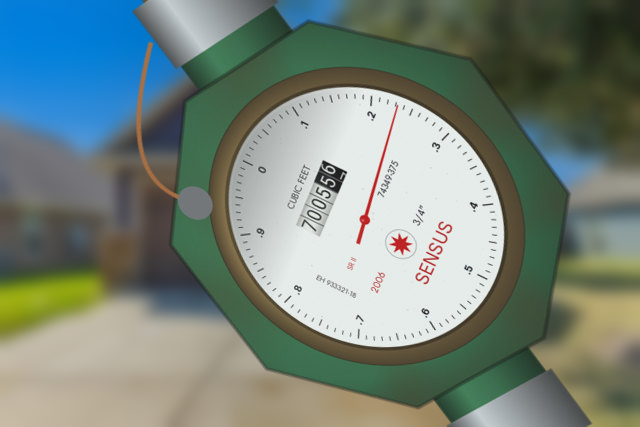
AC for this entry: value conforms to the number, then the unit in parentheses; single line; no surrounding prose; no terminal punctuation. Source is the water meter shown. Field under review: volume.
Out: 700556.23 (ft³)
